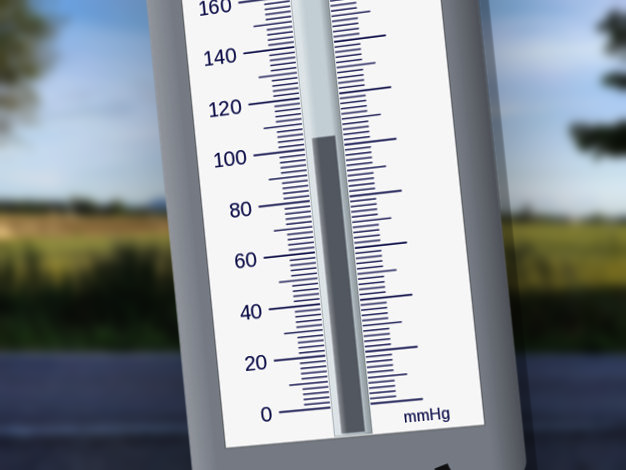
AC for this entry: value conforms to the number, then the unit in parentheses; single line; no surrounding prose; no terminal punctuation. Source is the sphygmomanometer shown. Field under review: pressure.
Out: 104 (mmHg)
